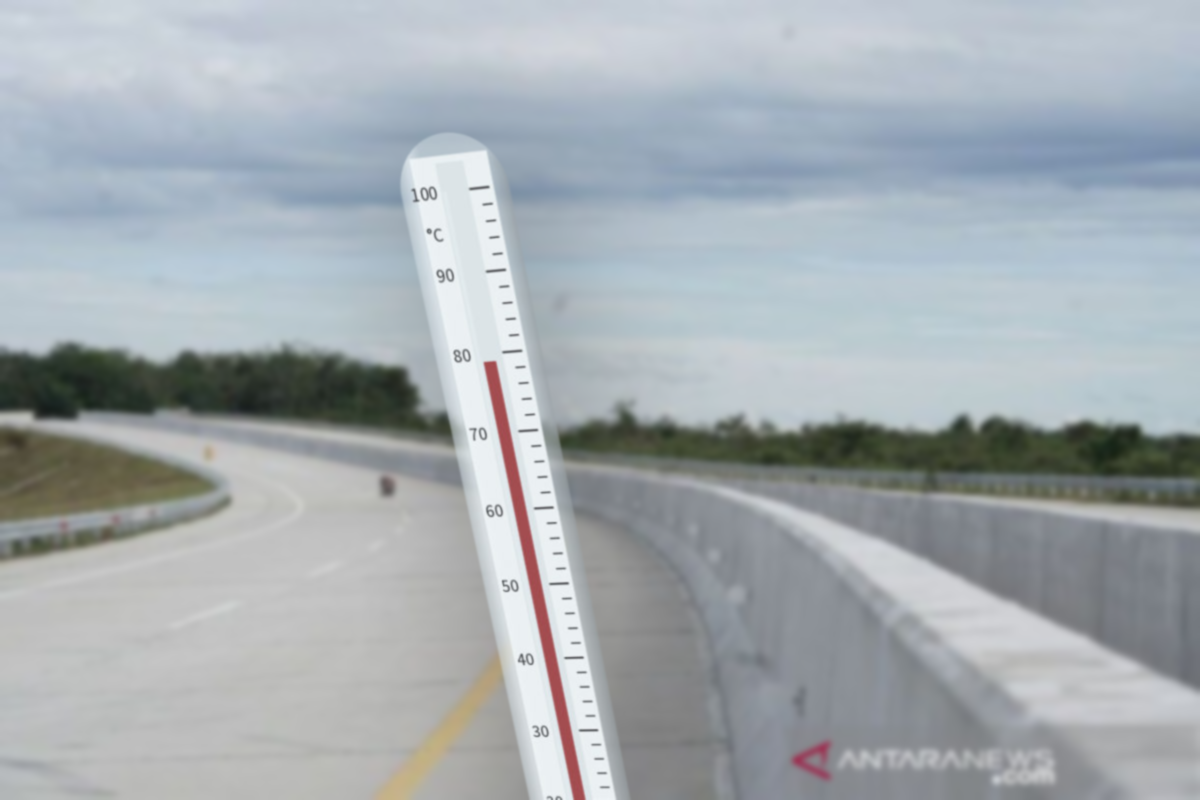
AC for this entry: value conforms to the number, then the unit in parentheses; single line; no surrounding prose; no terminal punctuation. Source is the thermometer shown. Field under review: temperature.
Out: 79 (°C)
